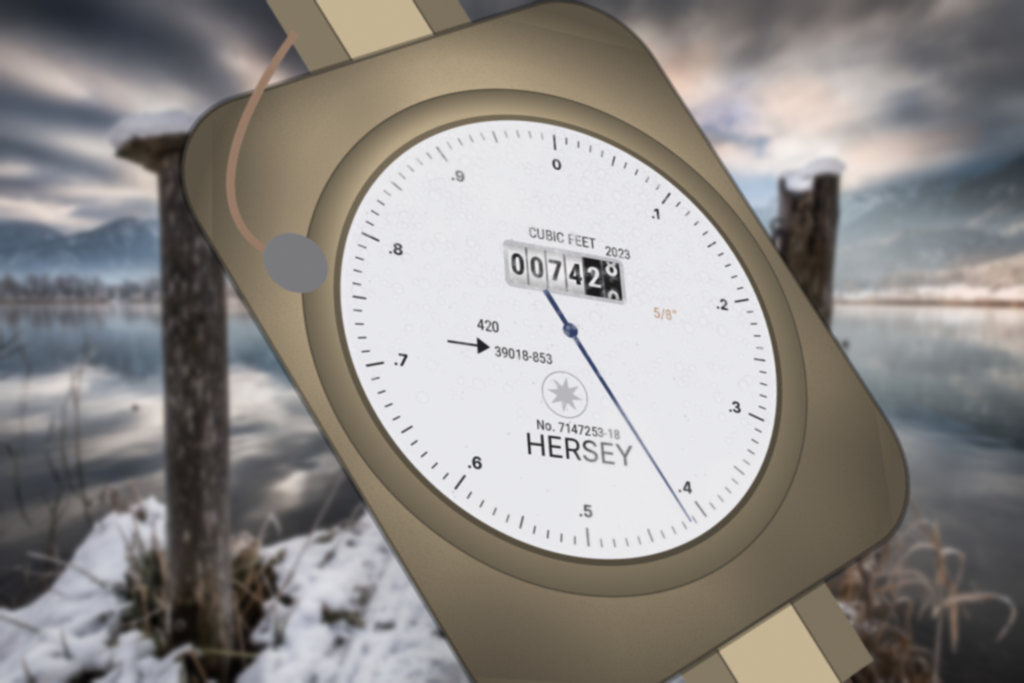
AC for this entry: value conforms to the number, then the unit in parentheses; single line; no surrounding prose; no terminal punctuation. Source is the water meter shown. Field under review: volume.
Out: 7428.41 (ft³)
